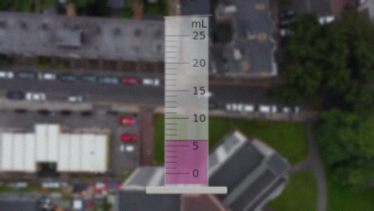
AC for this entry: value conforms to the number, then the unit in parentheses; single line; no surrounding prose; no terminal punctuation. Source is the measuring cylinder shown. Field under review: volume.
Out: 6 (mL)
